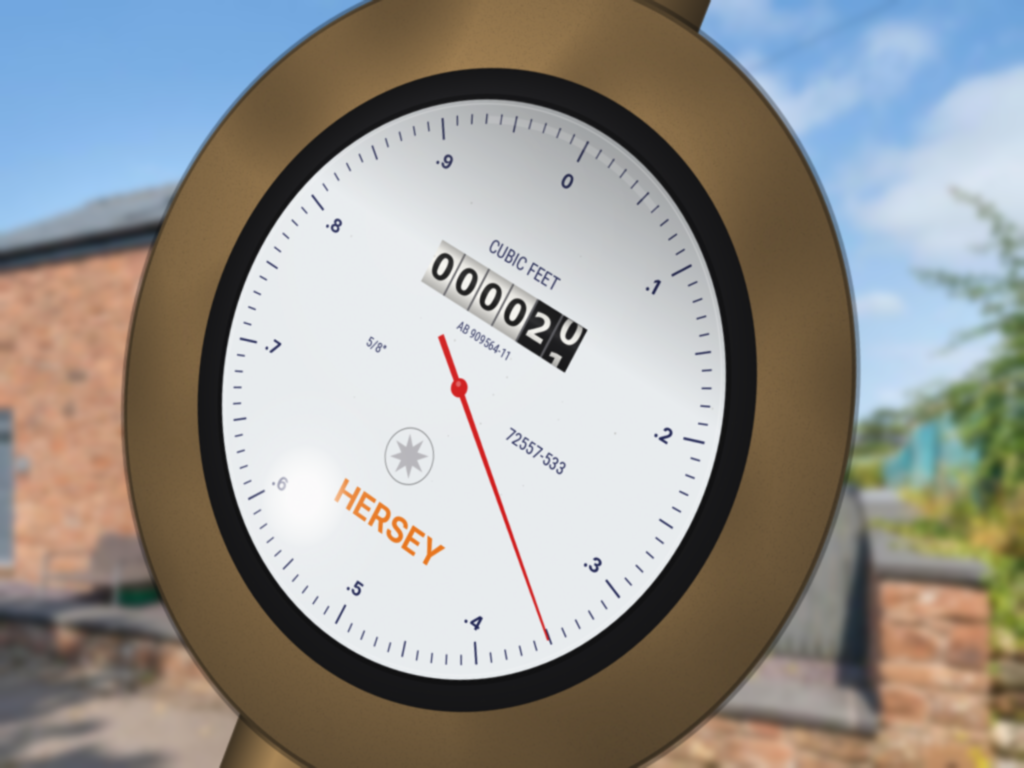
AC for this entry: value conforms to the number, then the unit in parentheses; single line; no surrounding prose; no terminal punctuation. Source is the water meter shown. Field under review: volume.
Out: 20.35 (ft³)
